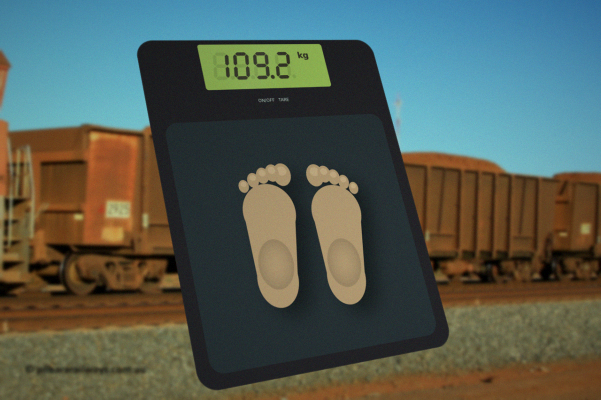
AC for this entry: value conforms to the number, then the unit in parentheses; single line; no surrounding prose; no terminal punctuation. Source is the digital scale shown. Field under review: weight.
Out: 109.2 (kg)
